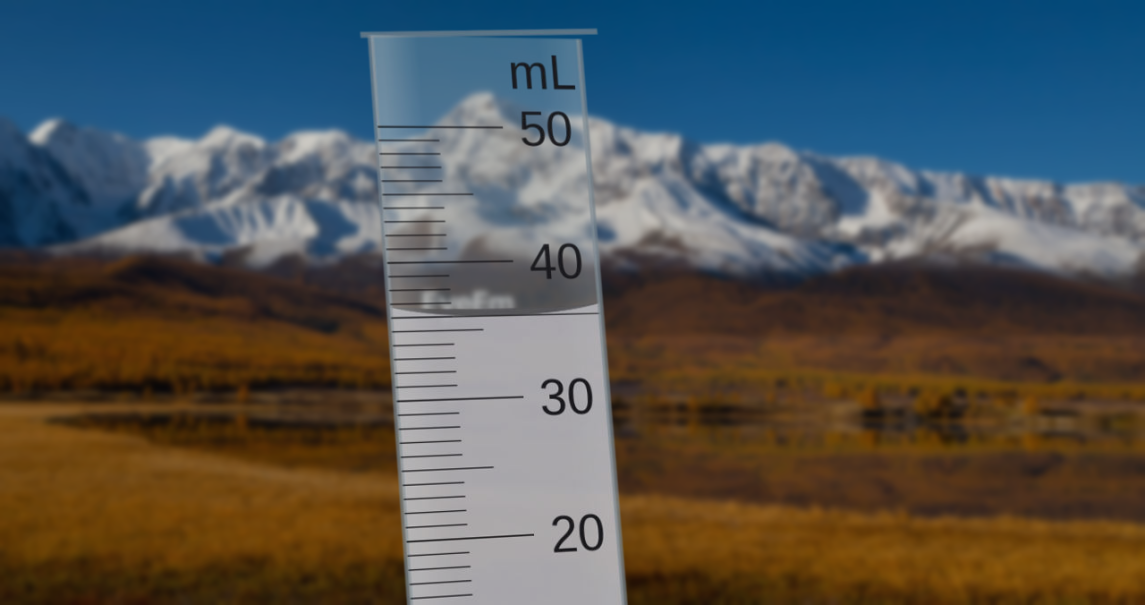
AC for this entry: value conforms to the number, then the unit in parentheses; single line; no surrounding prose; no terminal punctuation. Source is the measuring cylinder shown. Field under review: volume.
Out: 36 (mL)
